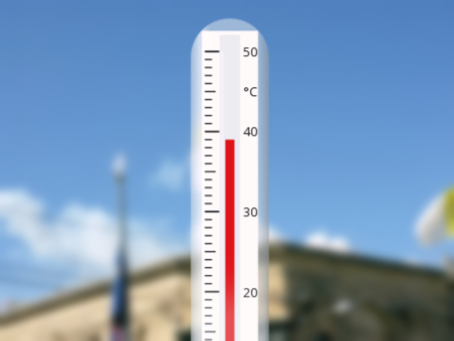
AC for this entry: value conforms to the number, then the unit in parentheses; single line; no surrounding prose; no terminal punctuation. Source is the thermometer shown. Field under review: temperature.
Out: 39 (°C)
